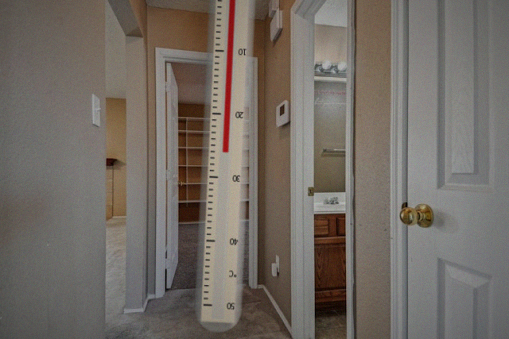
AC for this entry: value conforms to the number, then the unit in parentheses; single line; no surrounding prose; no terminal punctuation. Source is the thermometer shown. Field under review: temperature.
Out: 26 (°C)
